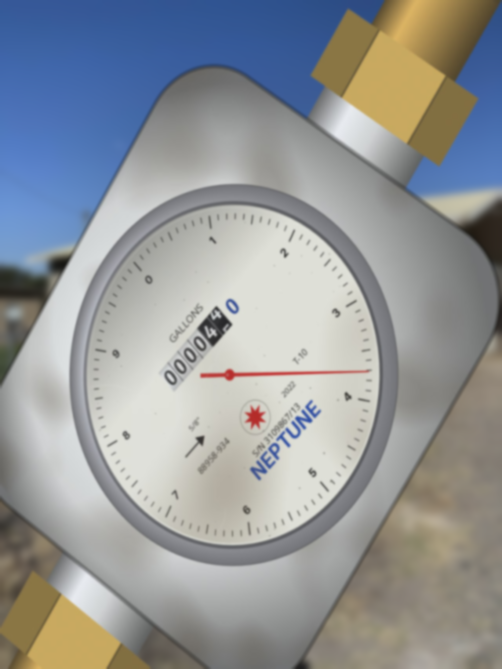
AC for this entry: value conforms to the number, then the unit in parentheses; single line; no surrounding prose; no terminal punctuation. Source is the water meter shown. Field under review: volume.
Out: 443.7 (gal)
